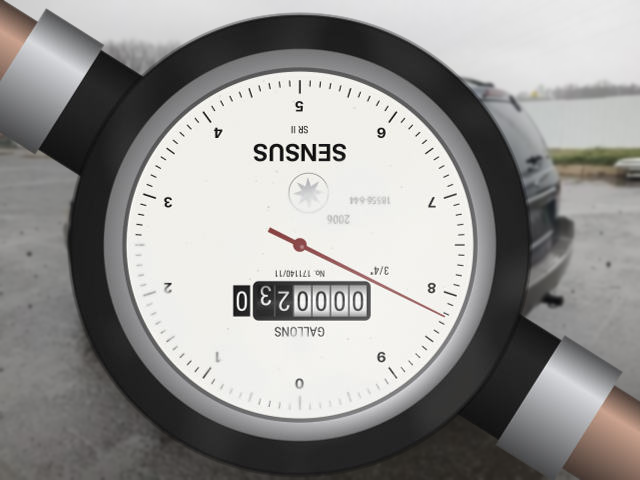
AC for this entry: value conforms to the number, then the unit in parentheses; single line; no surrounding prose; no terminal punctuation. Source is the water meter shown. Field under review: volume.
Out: 228.2 (gal)
